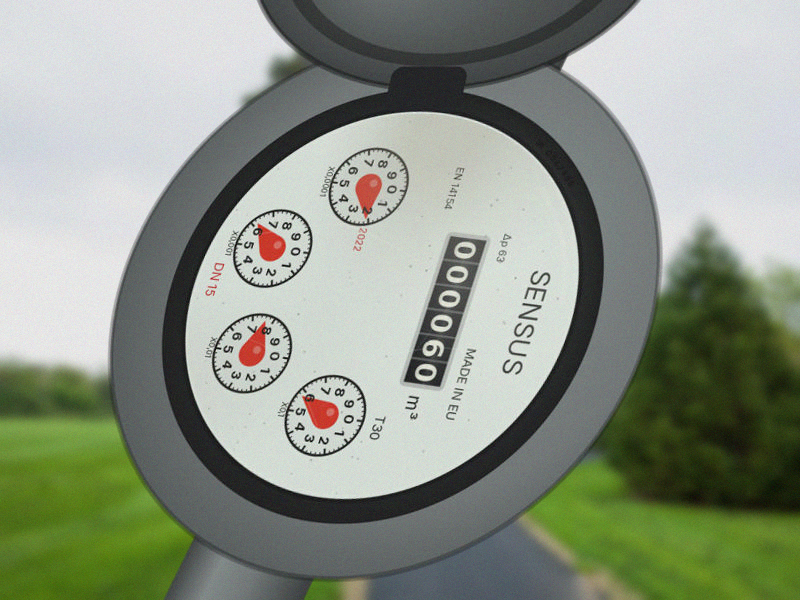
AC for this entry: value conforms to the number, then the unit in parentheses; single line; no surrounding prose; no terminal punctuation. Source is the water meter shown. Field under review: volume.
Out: 60.5762 (m³)
